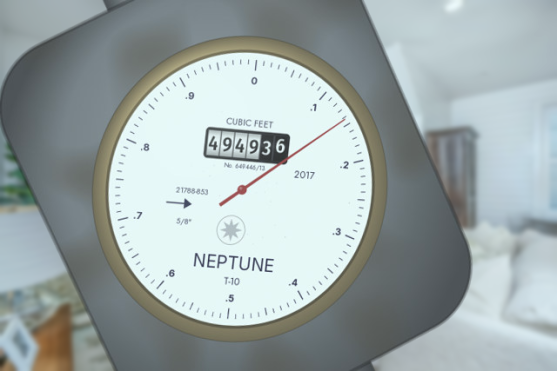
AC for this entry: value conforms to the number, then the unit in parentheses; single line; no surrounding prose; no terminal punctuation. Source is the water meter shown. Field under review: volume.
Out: 494936.14 (ft³)
